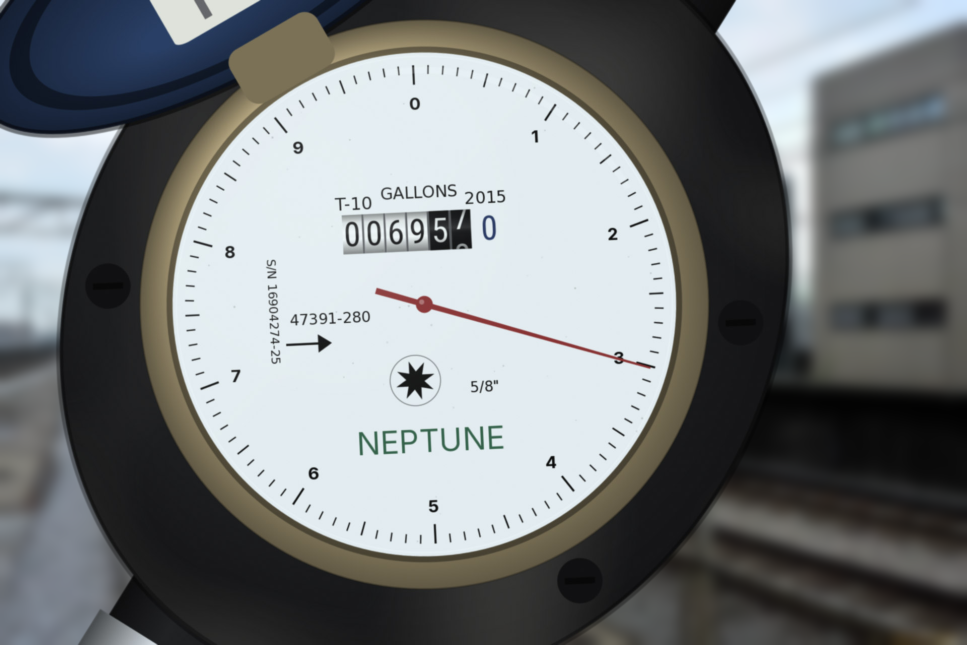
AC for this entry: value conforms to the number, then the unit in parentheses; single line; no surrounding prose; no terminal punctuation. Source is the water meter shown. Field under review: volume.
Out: 69573.0 (gal)
